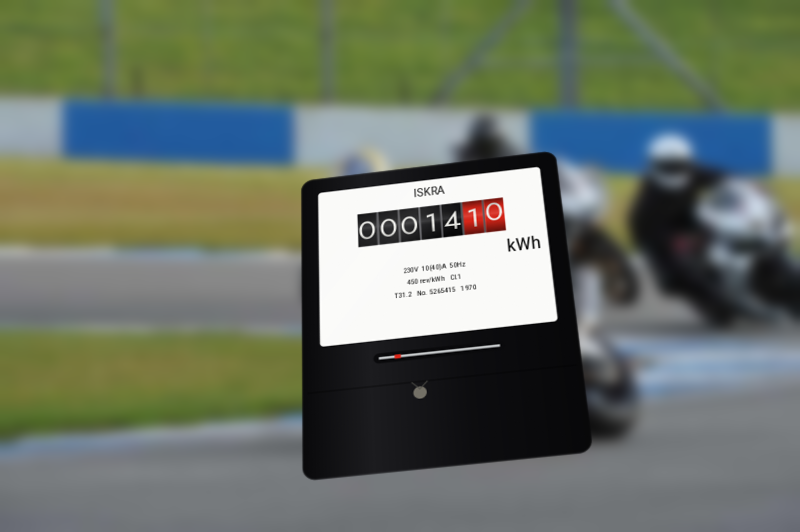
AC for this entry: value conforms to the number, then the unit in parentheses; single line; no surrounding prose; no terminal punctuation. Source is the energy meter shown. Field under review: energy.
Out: 14.10 (kWh)
